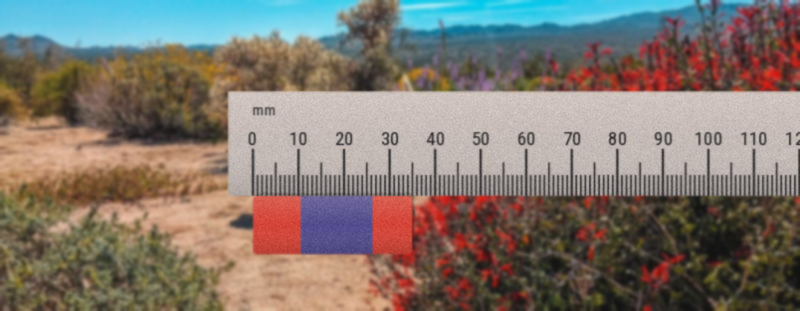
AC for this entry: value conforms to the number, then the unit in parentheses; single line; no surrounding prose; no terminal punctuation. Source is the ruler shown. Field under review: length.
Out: 35 (mm)
